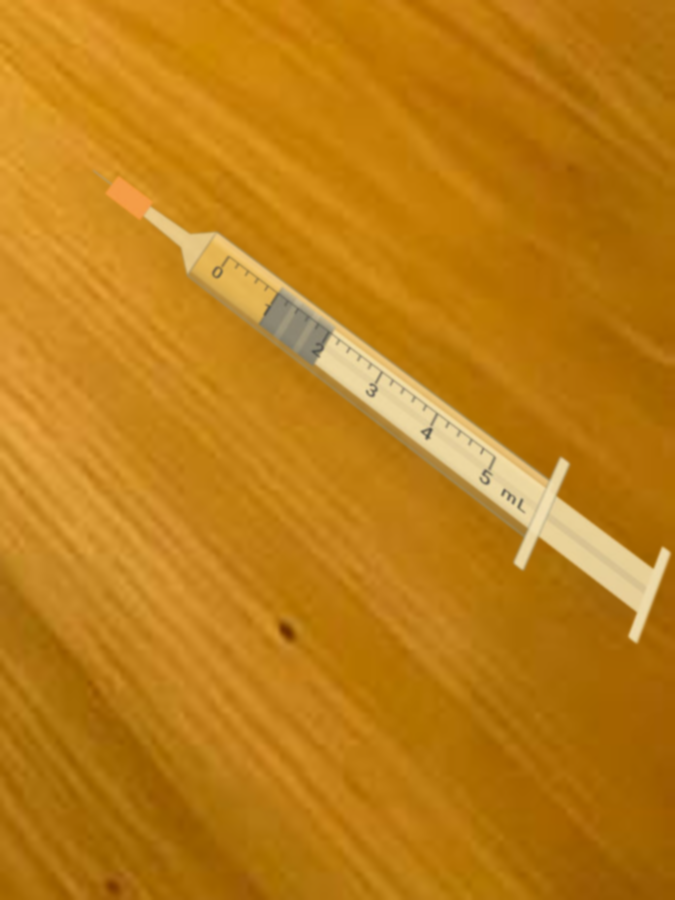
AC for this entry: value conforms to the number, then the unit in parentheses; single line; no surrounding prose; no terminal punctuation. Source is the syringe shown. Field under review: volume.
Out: 1 (mL)
